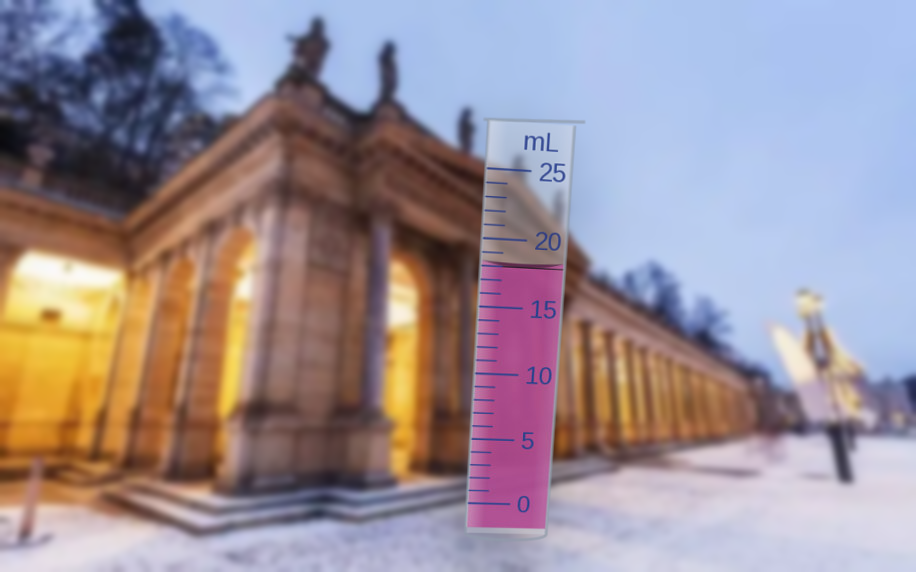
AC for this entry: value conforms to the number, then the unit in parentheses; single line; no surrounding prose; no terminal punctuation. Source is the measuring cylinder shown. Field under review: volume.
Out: 18 (mL)
